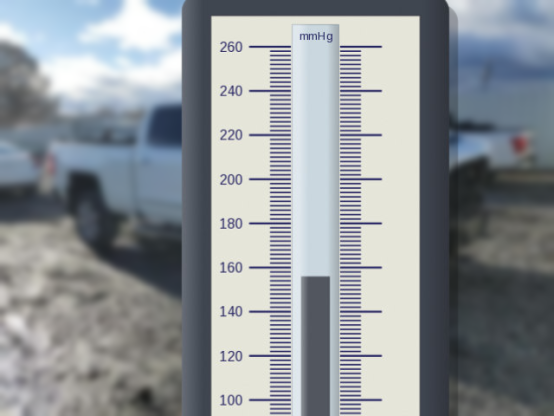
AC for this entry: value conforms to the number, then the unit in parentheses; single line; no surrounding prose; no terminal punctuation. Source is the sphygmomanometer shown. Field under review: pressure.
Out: 156 (mmHg)
